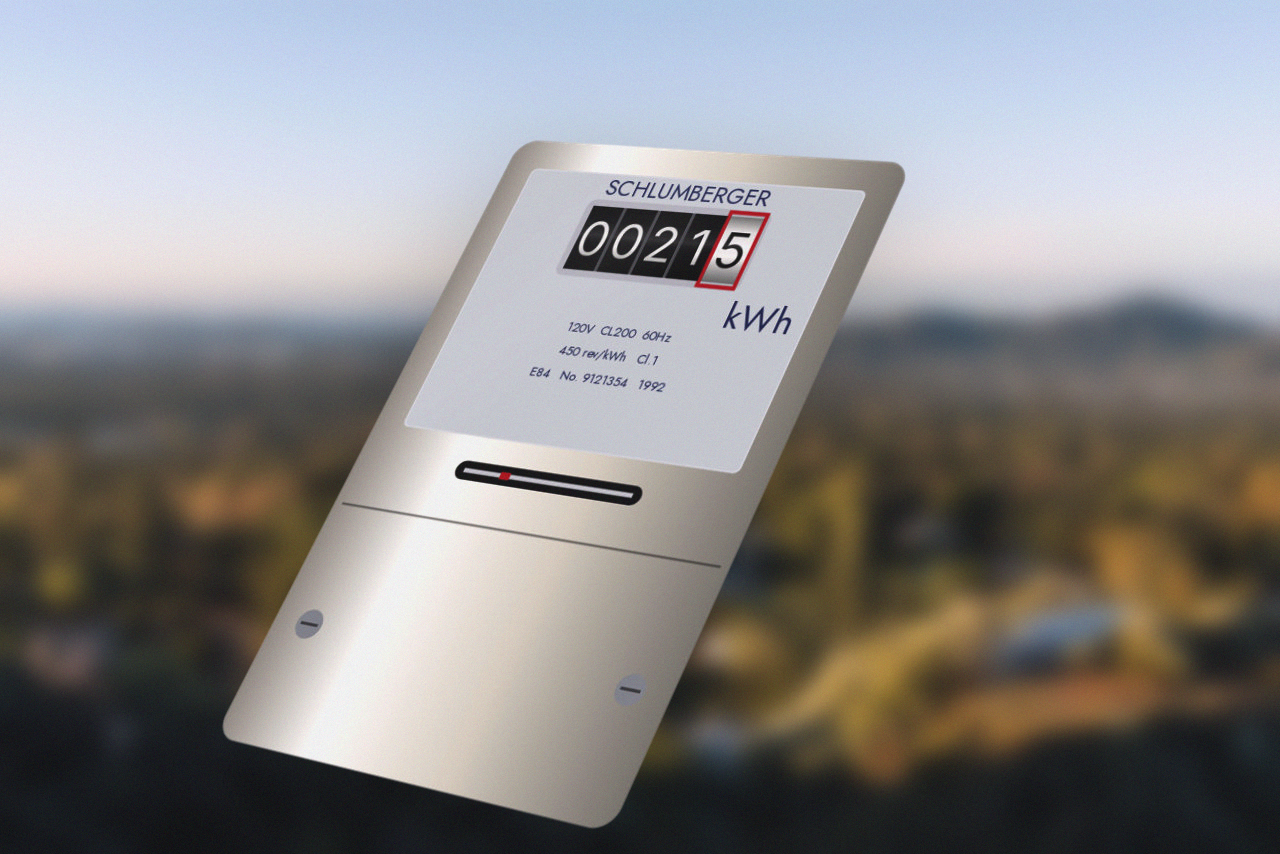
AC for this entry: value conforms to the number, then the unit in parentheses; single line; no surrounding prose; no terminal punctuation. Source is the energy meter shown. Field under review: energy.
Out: 21.5 (kWh)
